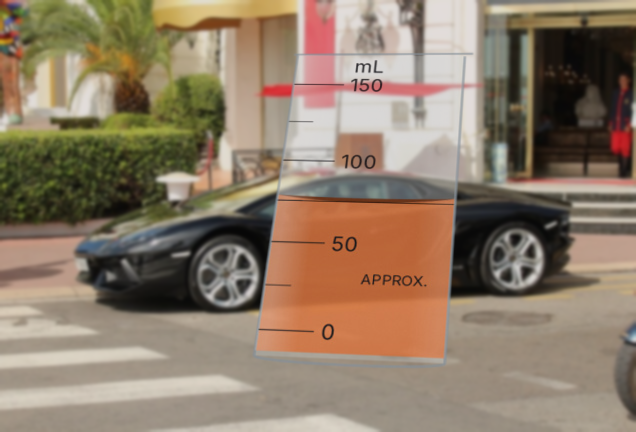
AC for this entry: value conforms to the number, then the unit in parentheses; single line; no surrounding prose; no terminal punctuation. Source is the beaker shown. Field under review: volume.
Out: 75 (mL)
